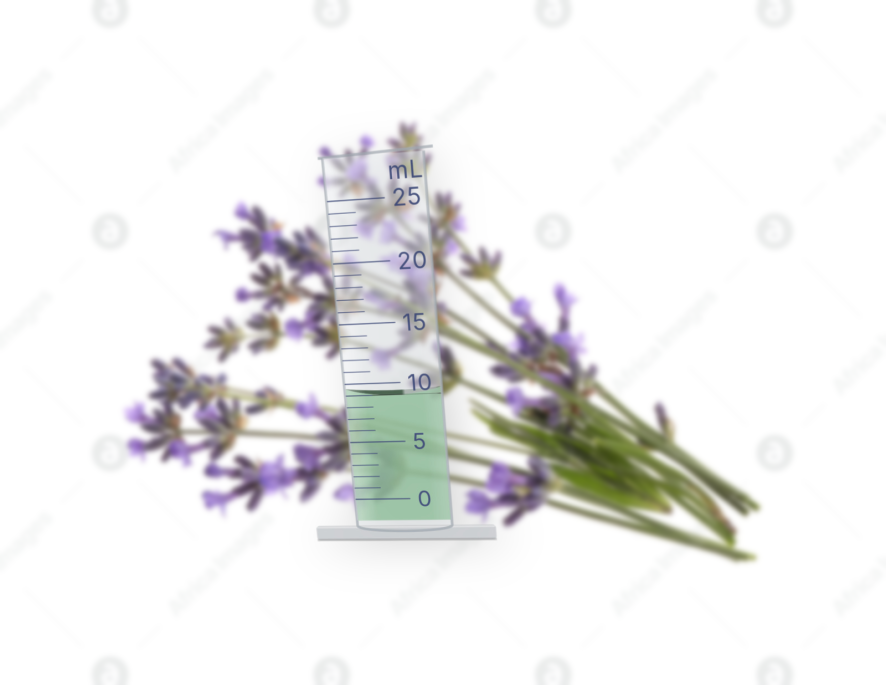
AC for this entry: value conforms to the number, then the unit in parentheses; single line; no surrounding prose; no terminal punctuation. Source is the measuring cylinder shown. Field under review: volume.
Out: 9 (mL)
